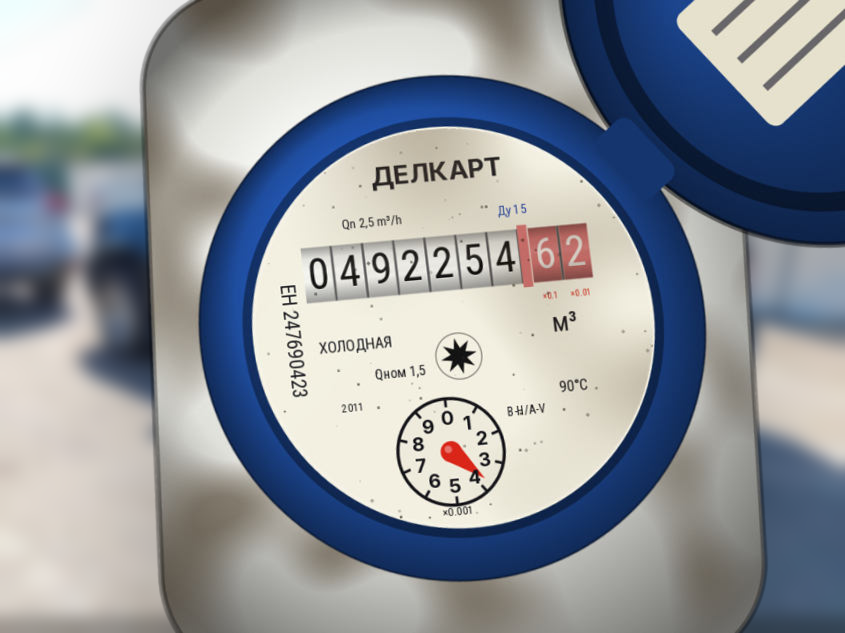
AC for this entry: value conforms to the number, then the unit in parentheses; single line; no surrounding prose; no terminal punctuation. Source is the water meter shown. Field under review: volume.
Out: 492254.623 (m³)
